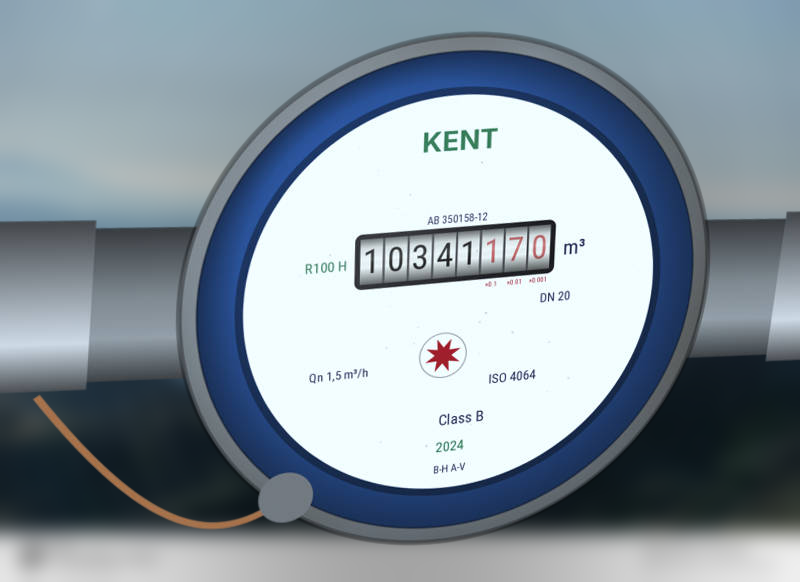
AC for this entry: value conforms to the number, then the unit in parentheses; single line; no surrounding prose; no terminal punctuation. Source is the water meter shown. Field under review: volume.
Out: 10341.170 (m³)
